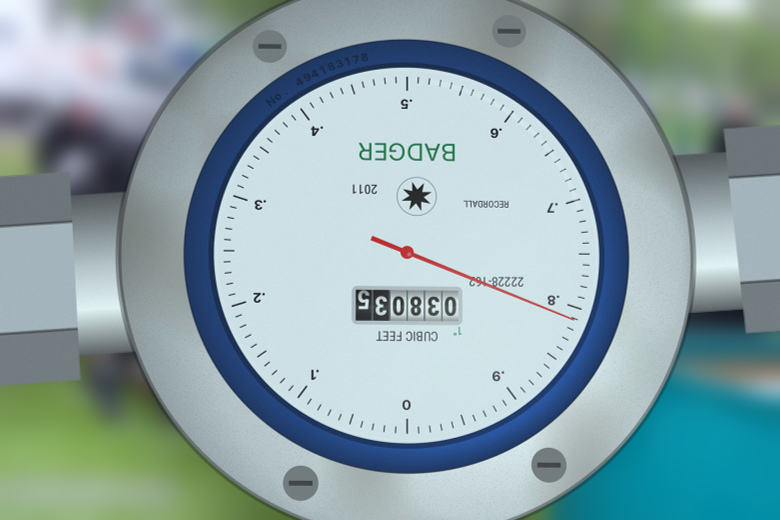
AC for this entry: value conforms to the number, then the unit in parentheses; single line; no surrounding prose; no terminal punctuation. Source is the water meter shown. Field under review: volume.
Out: 38034.81 (ft³)
